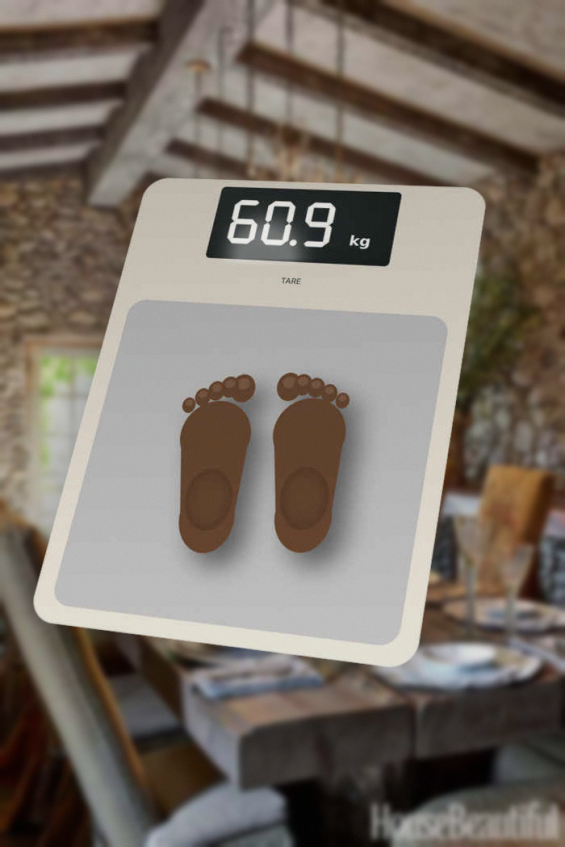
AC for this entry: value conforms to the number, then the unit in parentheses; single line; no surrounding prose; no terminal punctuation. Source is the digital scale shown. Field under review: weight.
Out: 60.9 (kg)
